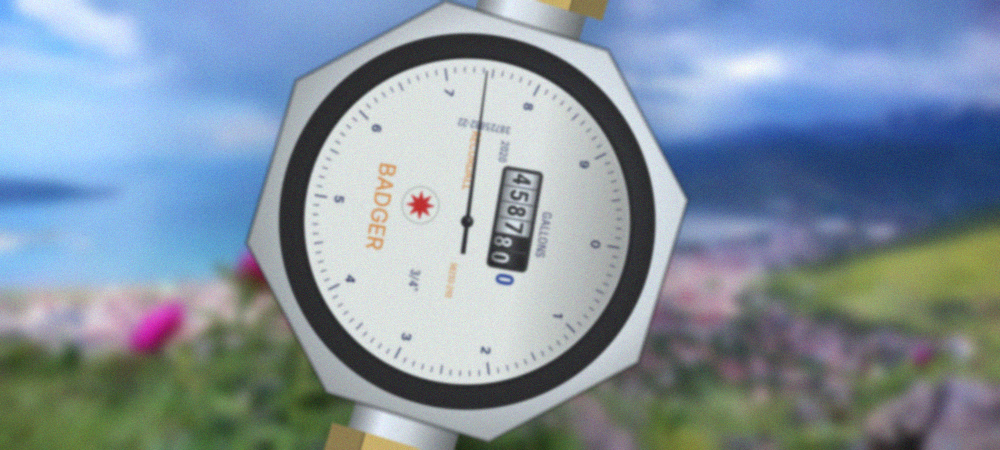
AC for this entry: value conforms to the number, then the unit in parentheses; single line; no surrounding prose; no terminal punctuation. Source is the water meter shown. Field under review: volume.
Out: 4587797.4 (gal)
